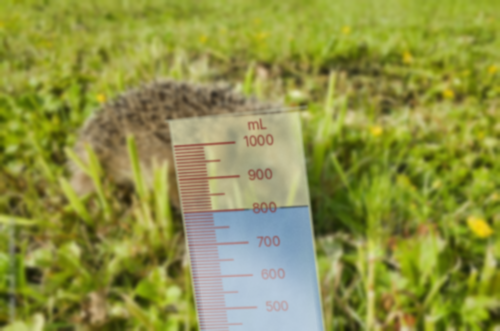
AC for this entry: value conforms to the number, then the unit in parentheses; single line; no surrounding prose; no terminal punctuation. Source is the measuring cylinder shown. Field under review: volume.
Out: 800 (mL)
